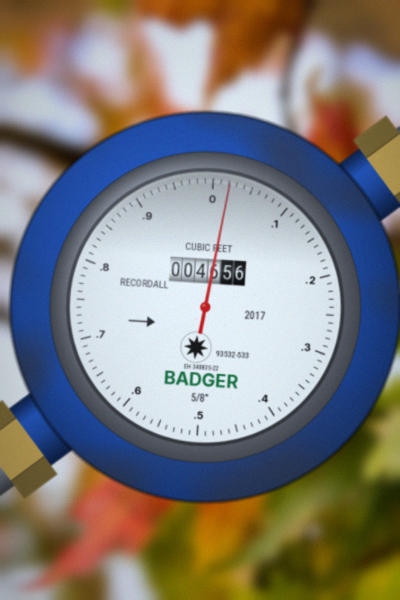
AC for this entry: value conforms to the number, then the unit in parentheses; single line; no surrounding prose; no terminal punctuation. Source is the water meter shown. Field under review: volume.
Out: 4656.02 (ft³)
